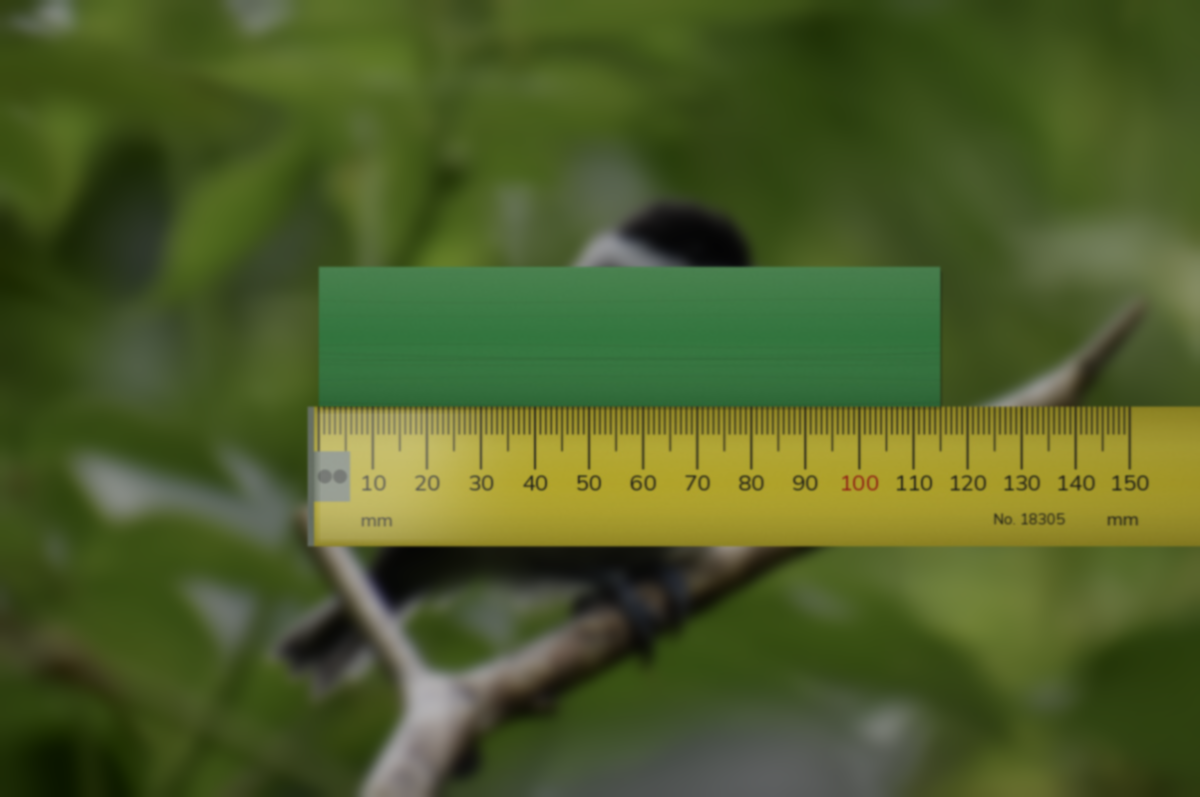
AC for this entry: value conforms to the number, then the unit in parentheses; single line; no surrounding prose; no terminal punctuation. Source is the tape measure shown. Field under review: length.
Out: 115 (mm)
